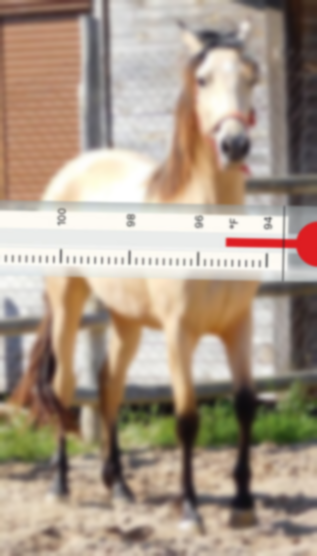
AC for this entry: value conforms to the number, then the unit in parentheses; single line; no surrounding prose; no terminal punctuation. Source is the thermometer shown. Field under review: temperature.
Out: 95.2 (°F)
